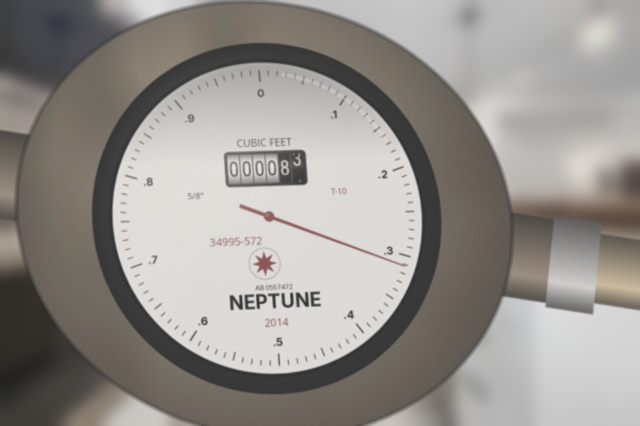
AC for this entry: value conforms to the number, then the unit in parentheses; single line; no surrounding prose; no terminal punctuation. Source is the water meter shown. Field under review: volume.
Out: 83.31 (ft³)
